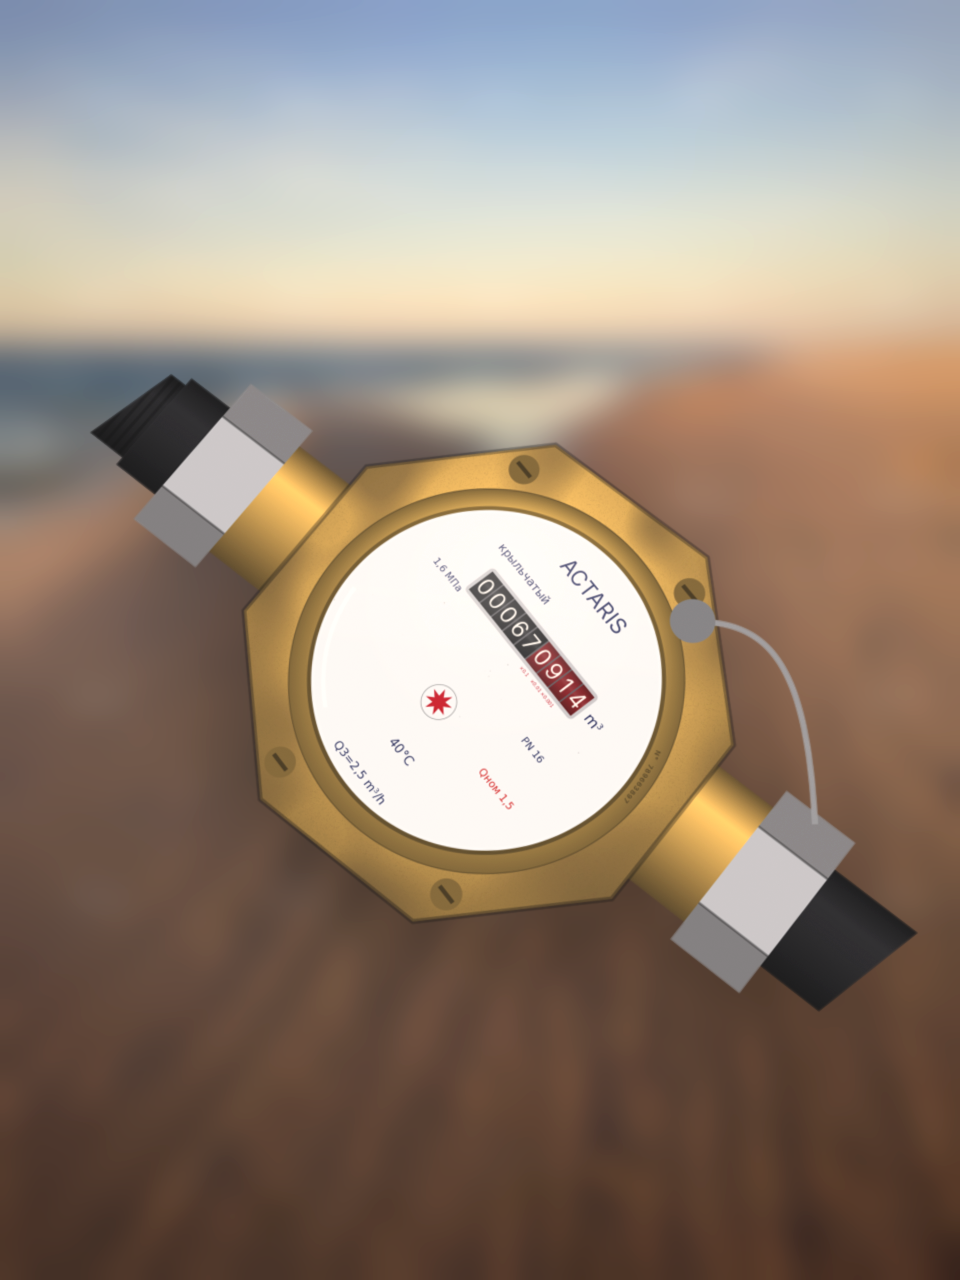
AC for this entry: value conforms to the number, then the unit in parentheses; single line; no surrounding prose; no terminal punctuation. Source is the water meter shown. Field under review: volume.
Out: 67.0914 (m³)
